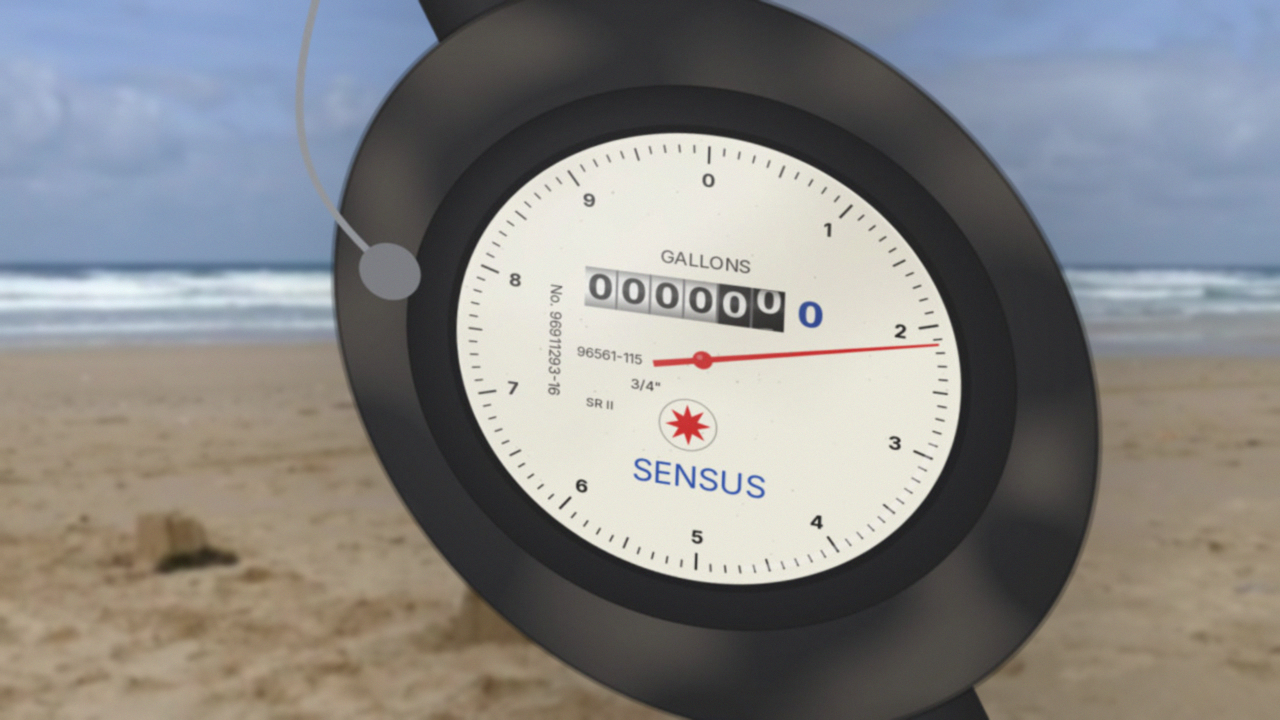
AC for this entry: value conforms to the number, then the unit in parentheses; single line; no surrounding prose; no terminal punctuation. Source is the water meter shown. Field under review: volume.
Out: 2.1 (gal)
